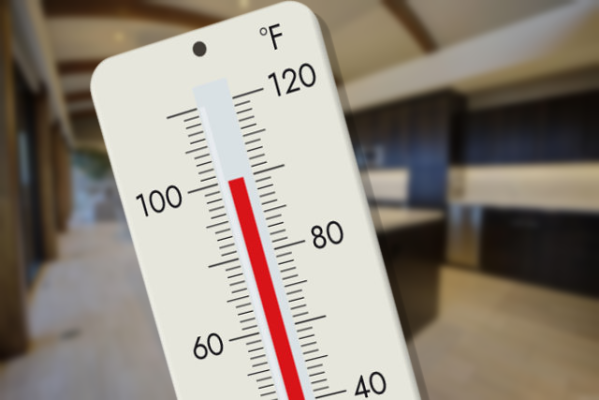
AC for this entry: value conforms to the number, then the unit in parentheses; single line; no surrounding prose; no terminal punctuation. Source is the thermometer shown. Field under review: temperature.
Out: 100 (°F)
